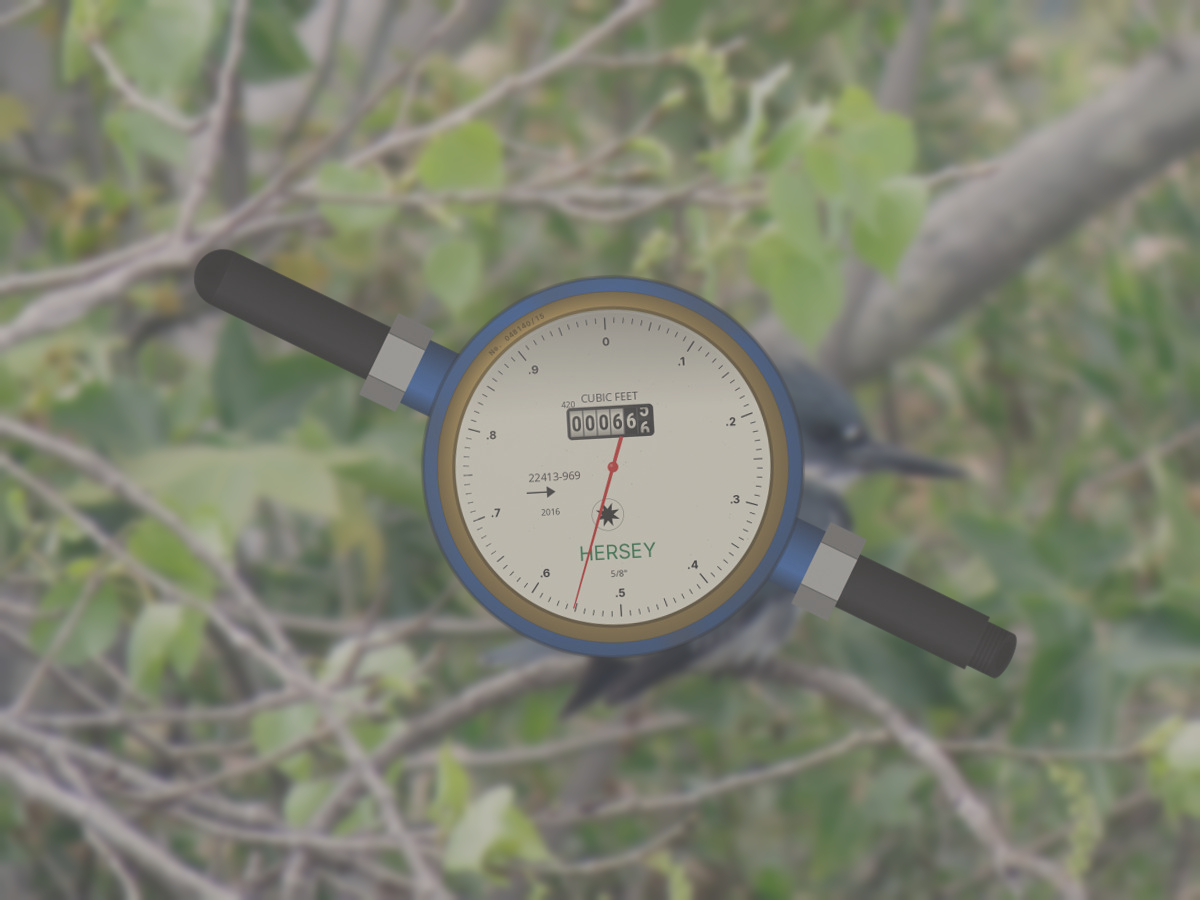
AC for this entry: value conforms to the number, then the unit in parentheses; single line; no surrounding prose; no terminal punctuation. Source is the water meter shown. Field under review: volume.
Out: 665.55 (ft³)
